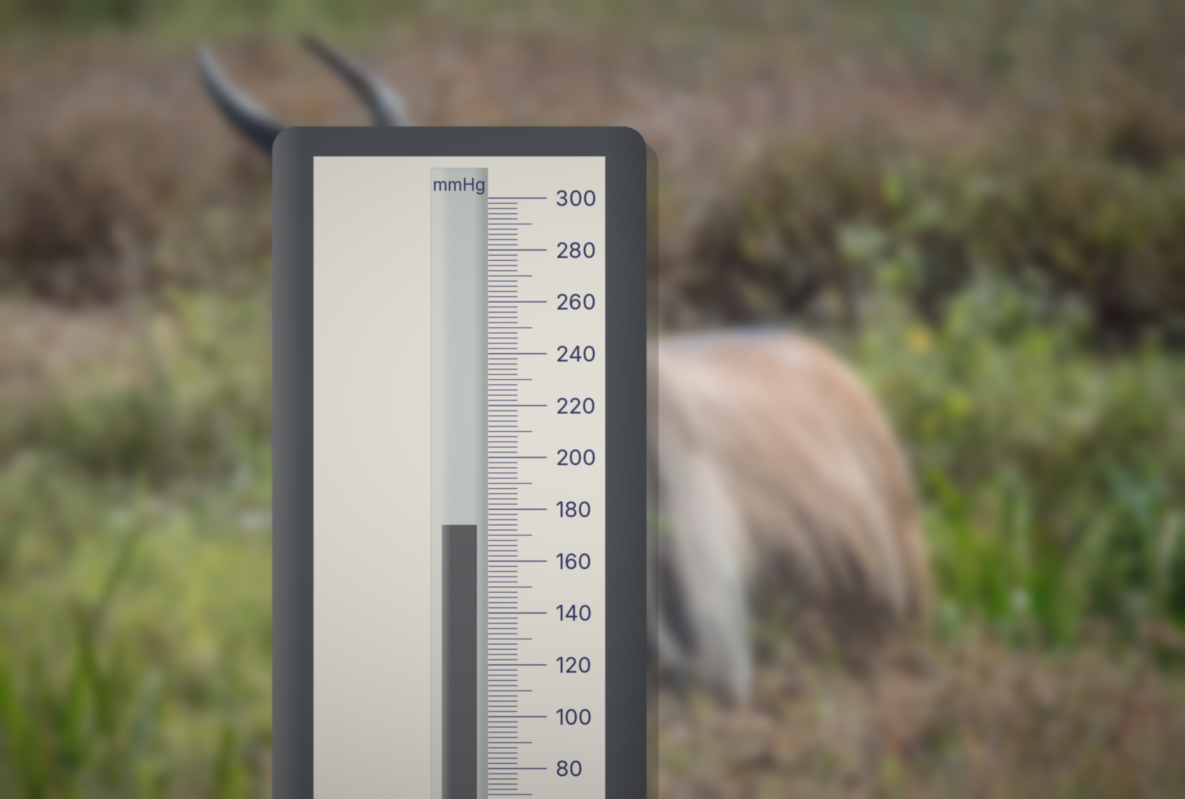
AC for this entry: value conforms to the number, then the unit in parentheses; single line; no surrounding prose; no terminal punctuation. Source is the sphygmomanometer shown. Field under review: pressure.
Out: 174 (mmHg)
